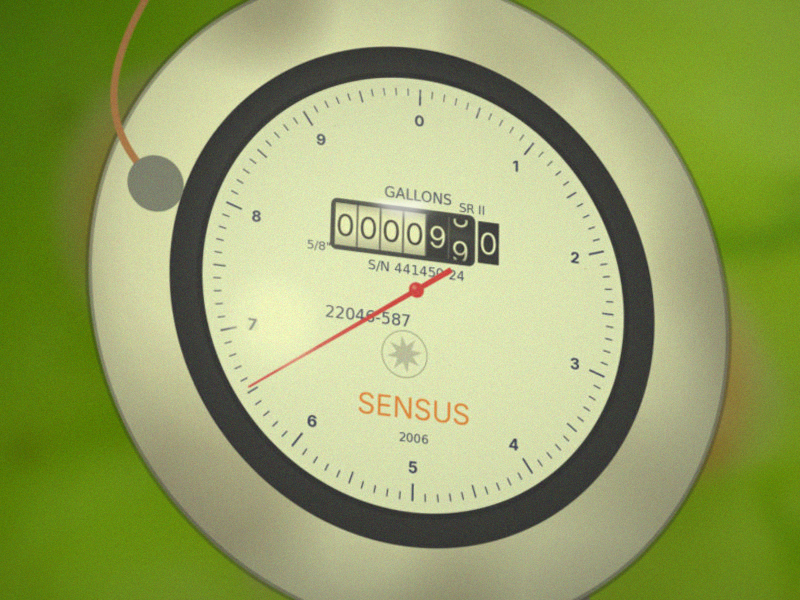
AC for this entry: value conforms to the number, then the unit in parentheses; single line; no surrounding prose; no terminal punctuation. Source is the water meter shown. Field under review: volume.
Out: 986.5 (gal)
